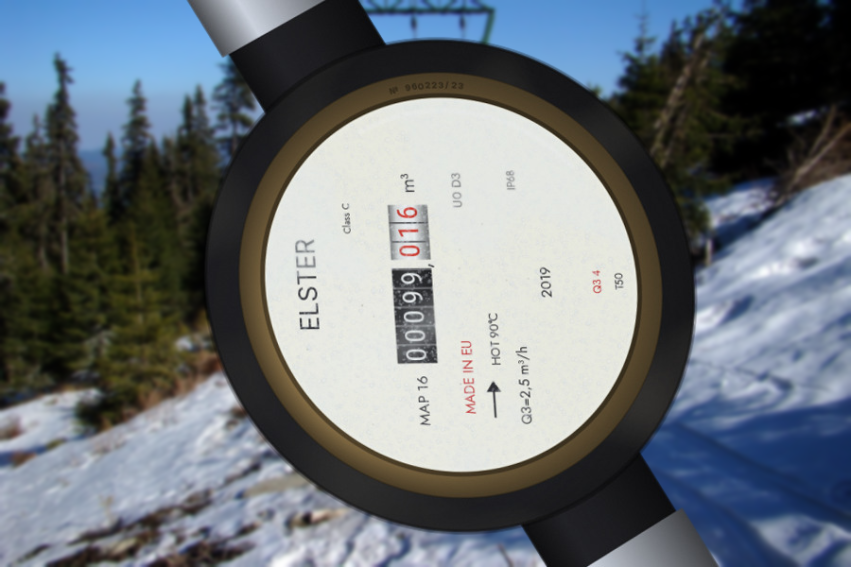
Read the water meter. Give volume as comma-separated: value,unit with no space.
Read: 99.016,m³
